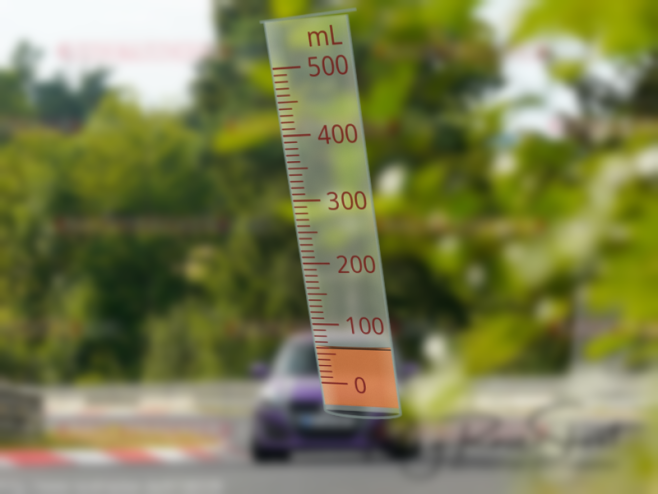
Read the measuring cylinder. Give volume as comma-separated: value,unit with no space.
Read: 60,mL
